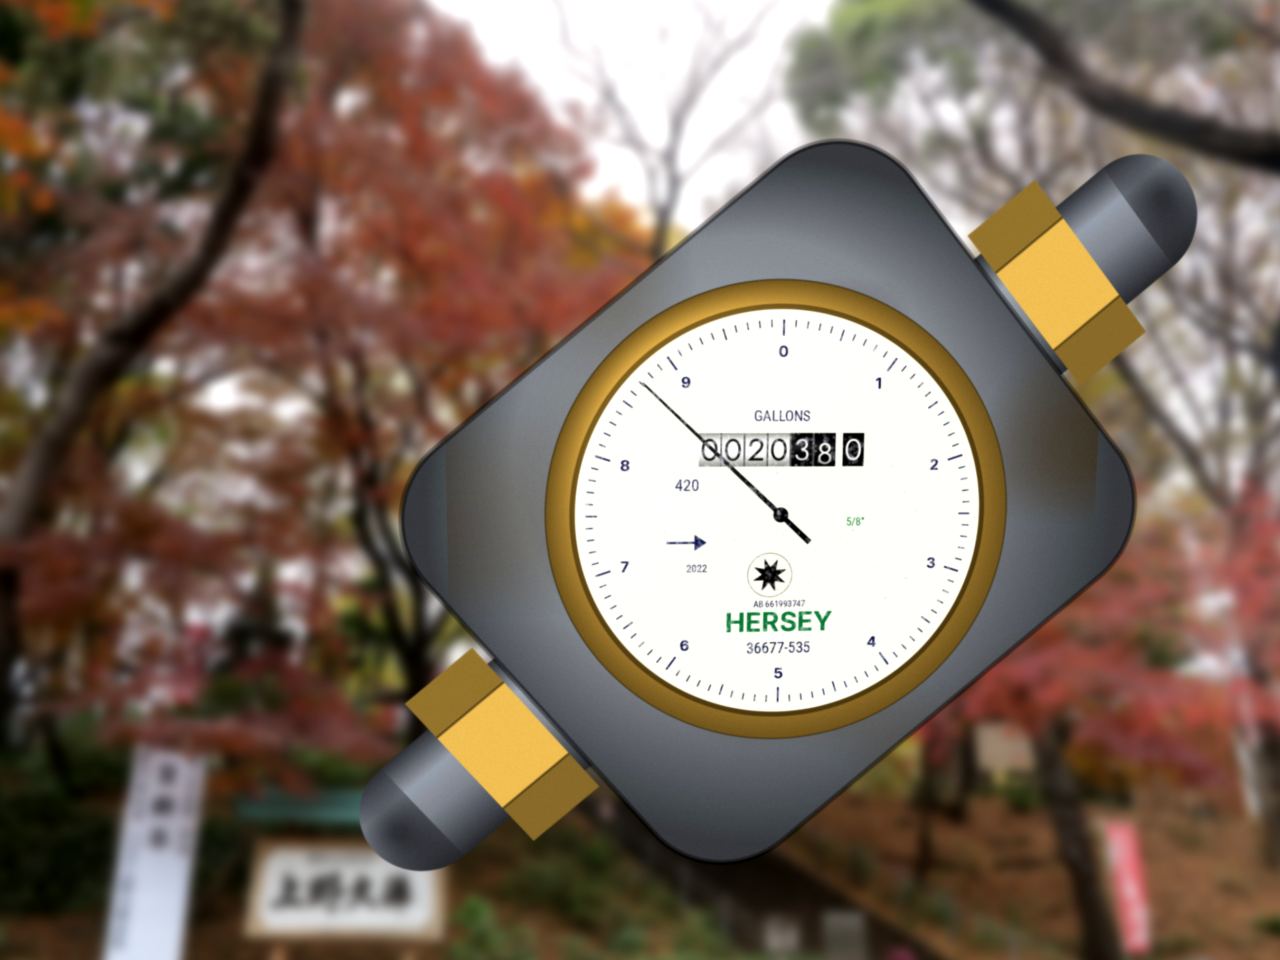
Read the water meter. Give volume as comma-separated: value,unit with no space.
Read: 20378.7,gal
